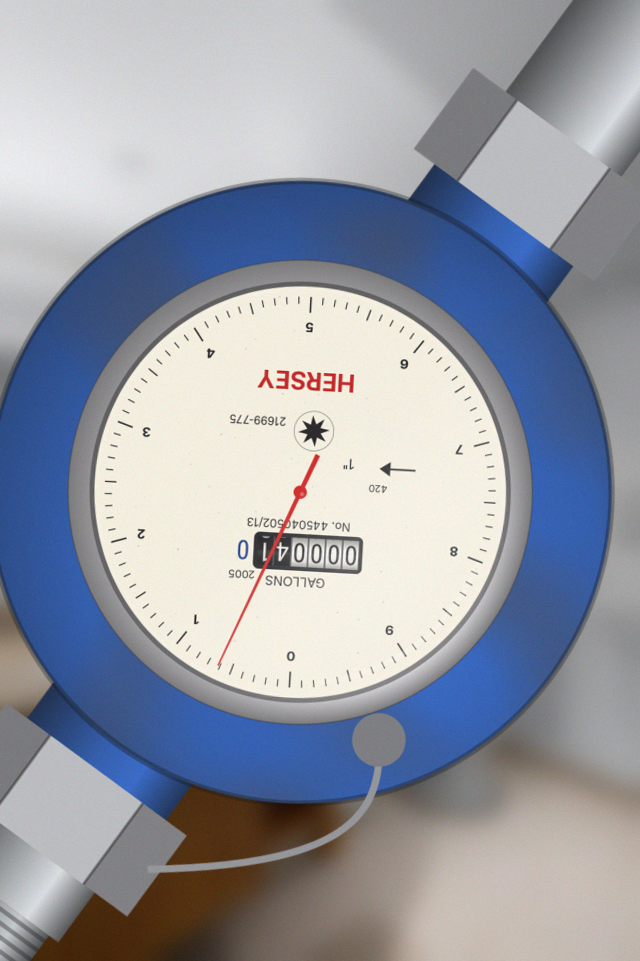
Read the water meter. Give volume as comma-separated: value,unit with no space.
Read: 410.6,gal
